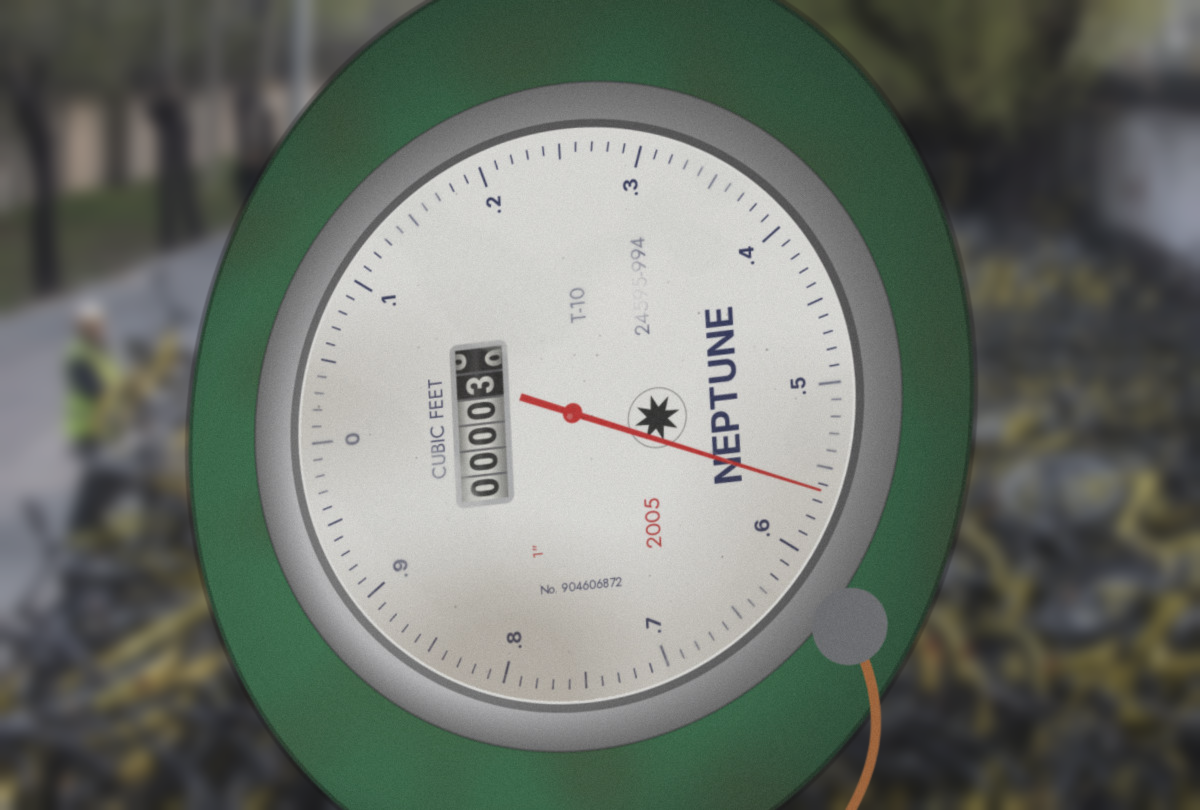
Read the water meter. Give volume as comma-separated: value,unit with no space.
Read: 38.56,ft³
